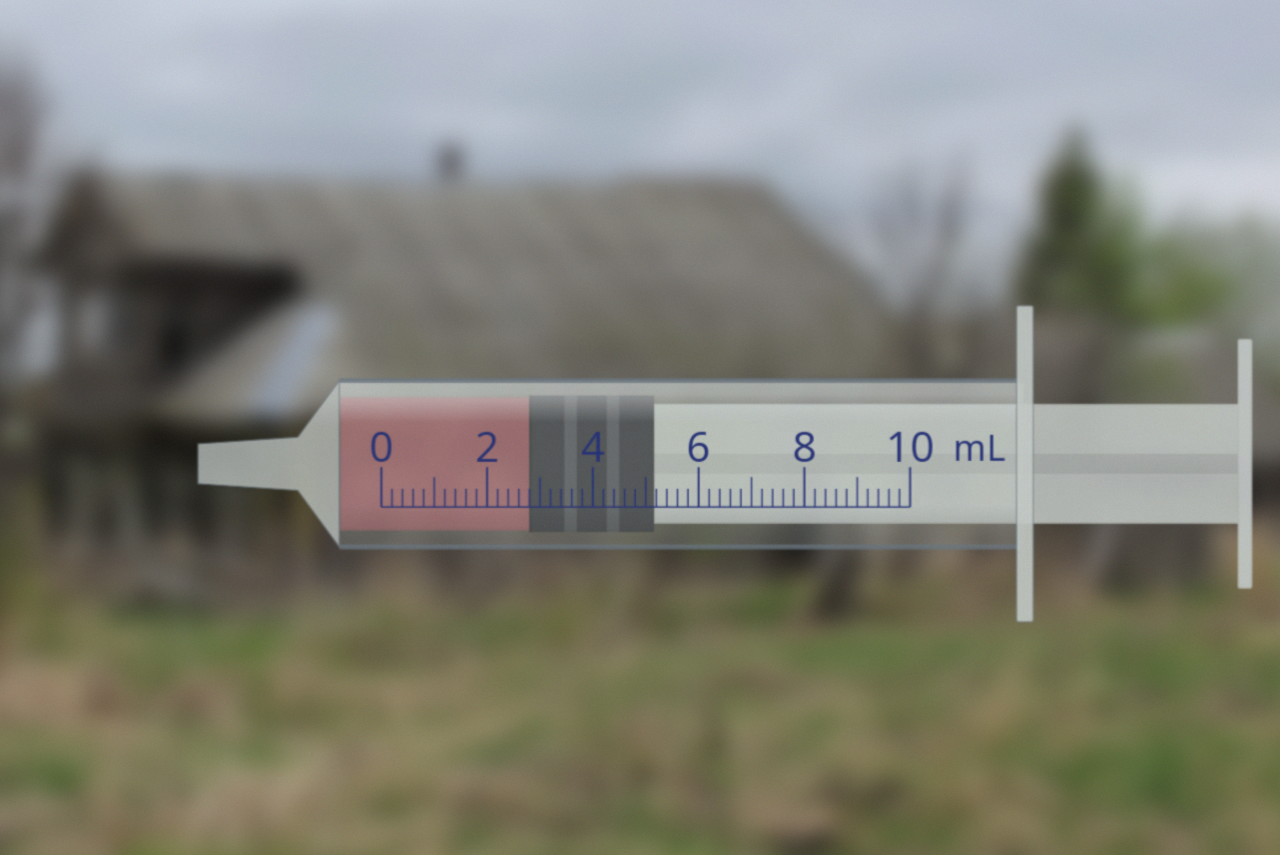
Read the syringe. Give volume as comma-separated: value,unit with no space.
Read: 2.8,mL
